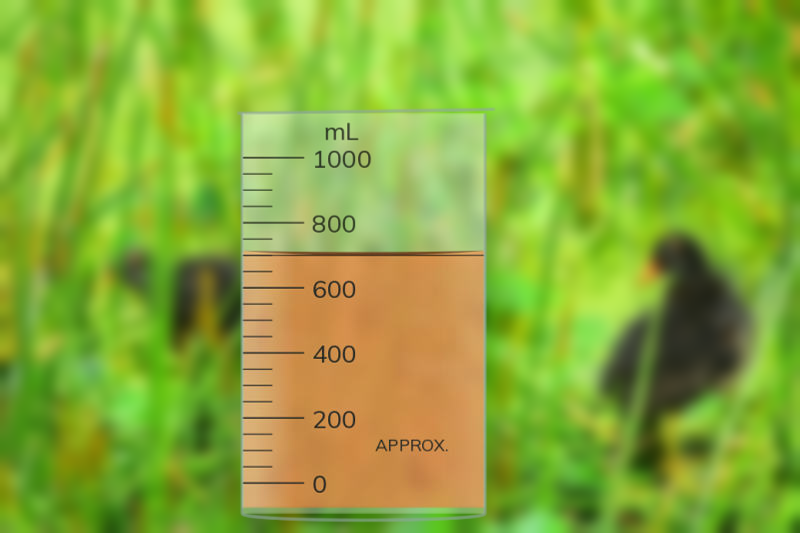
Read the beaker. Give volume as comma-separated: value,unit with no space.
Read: 700,mL
